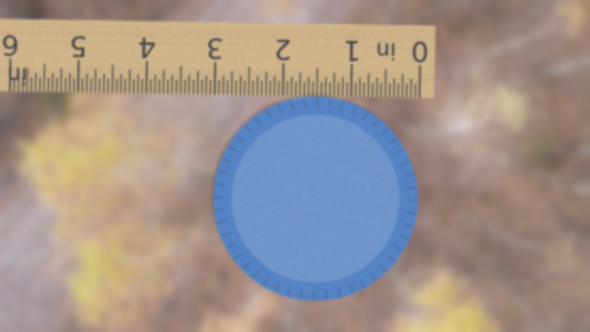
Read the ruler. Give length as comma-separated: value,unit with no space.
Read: 3,in
